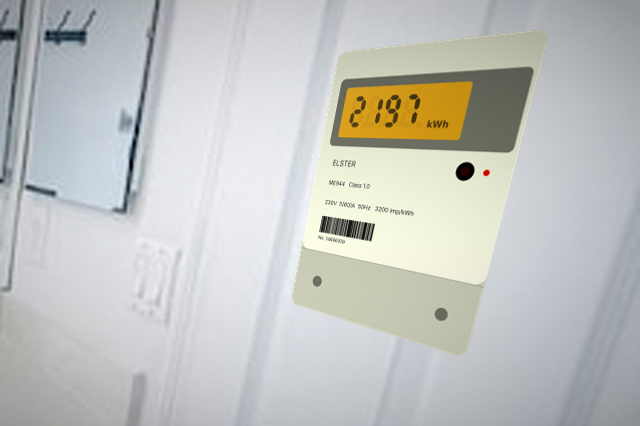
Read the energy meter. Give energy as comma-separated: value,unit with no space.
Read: 2197,kWh
